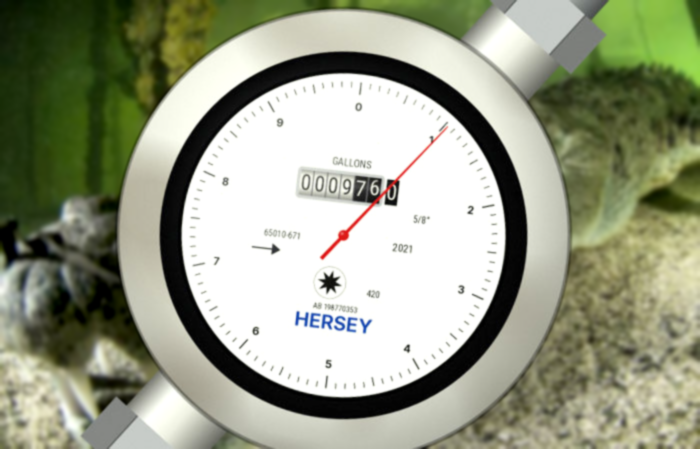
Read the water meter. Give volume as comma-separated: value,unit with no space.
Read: 9761.0,gal
